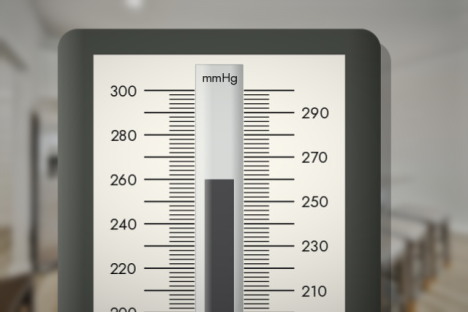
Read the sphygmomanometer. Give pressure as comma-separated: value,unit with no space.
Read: 260,mmHg
